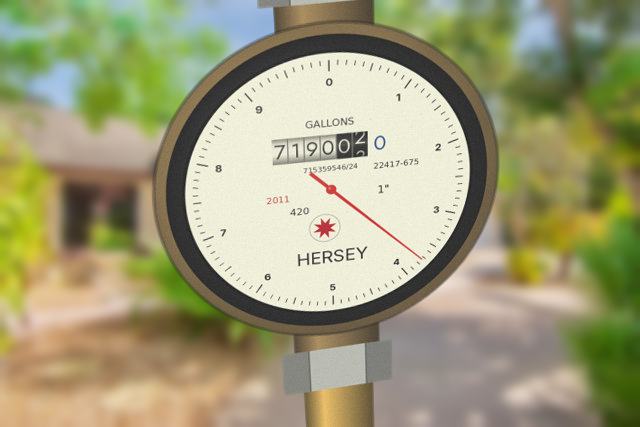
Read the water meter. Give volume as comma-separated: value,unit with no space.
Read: 7190023.7,gal
